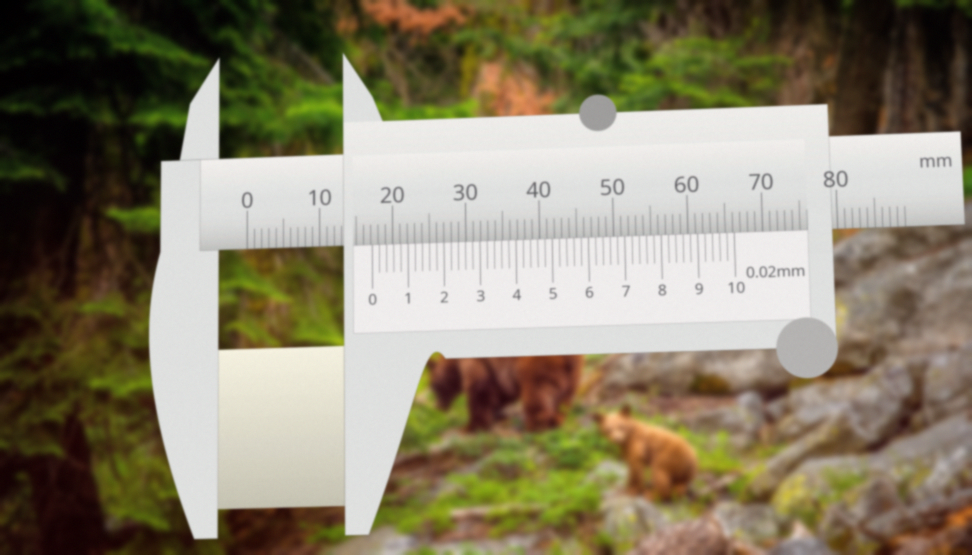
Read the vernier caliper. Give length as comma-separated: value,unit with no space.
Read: 17.2,mm
